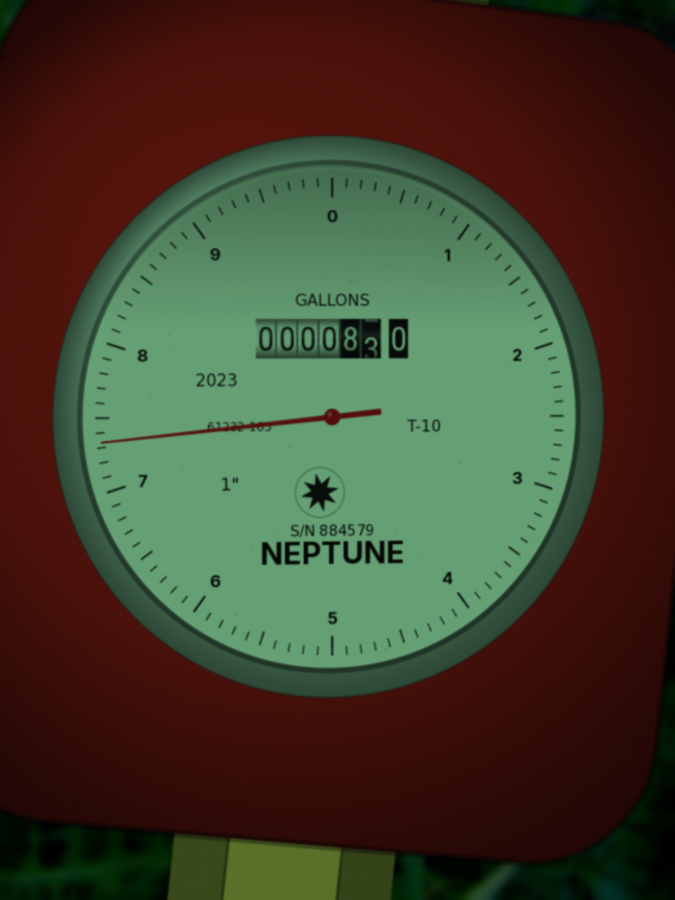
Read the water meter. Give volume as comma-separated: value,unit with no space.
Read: 827.3,gal
